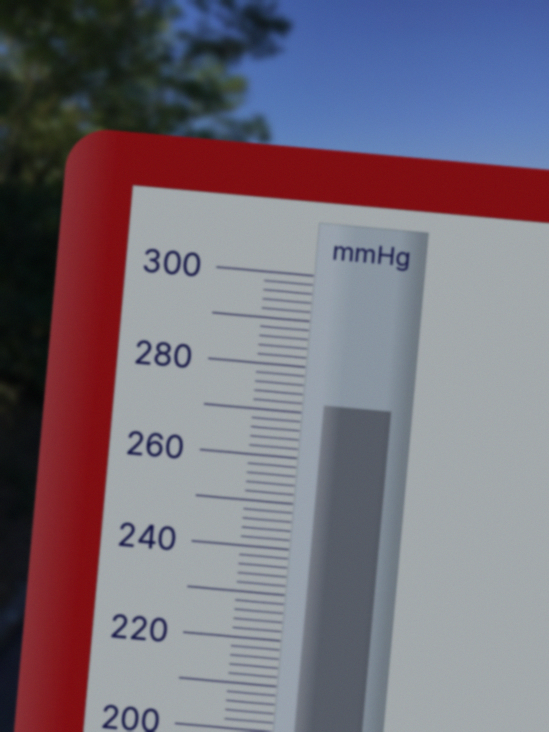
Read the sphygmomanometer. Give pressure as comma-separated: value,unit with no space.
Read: 272,mmHg
